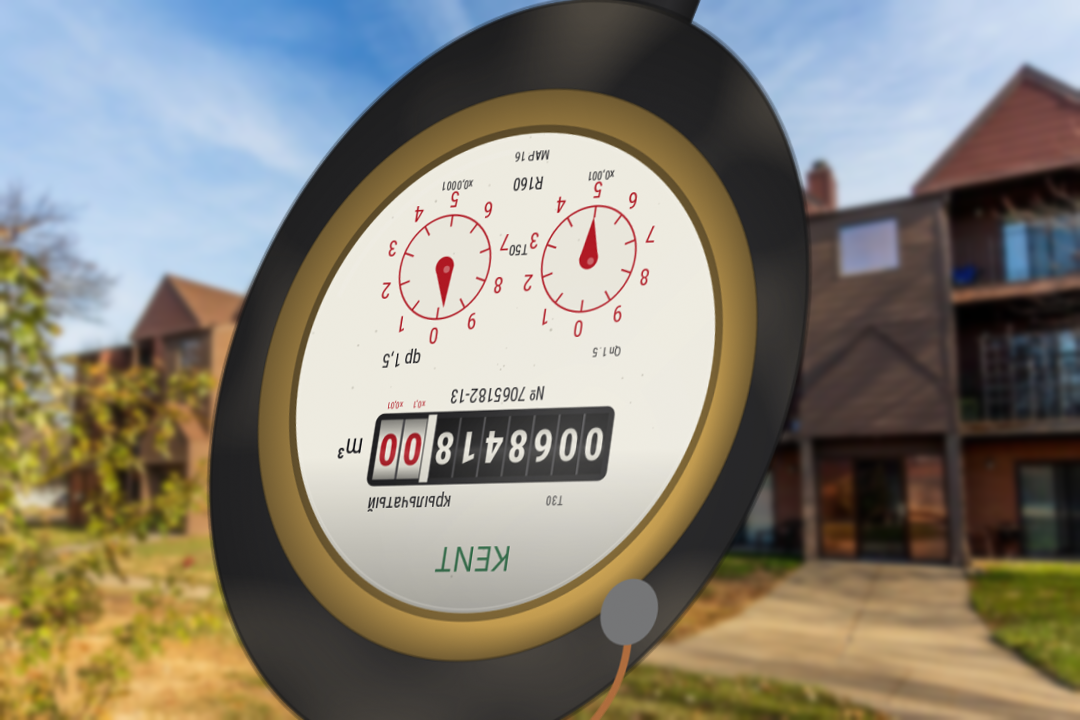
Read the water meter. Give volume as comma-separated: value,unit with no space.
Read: 68418.0049,m³
